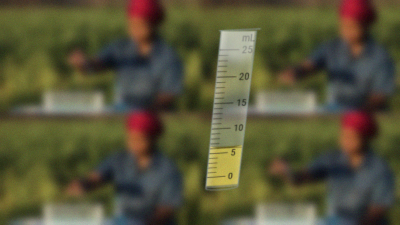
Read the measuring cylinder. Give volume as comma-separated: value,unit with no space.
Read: 6,mL
